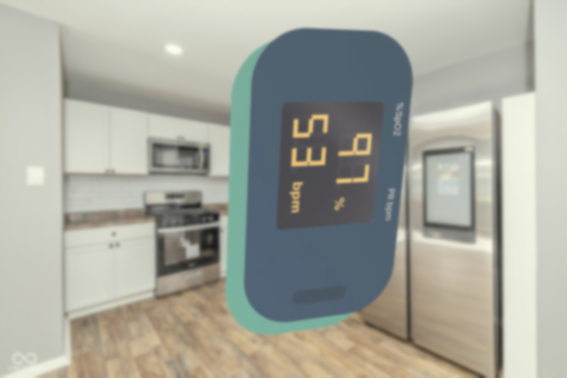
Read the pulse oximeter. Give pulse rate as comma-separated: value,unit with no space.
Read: 53,bpm
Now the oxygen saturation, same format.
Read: 97,%
